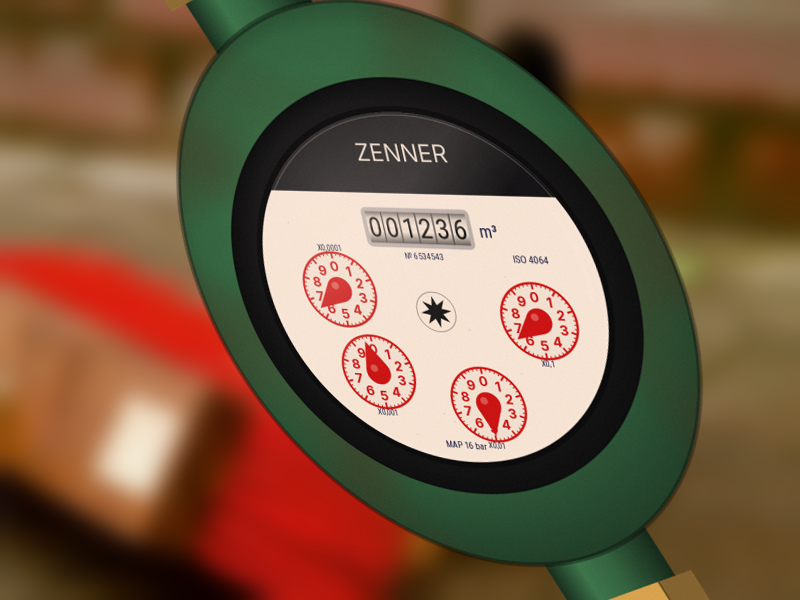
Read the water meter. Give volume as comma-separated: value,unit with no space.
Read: 1236.6496,m³
